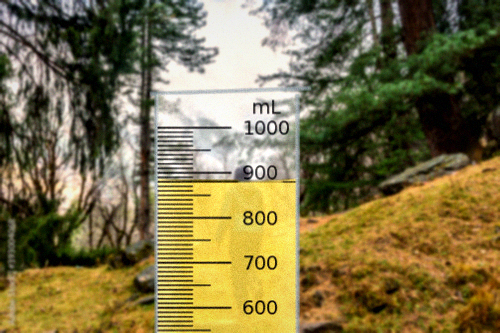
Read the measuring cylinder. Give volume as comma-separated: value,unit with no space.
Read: 880,mL
